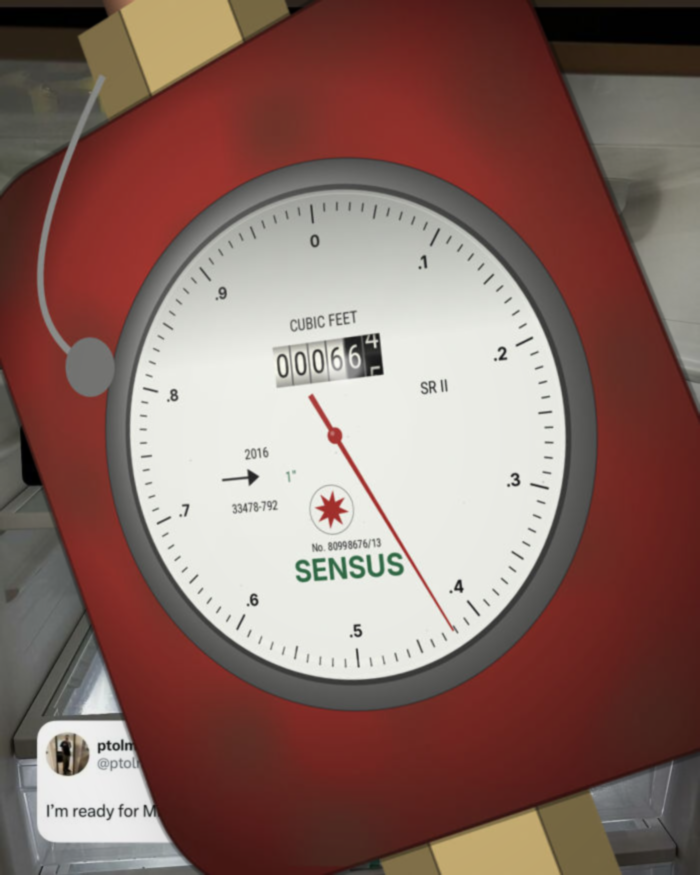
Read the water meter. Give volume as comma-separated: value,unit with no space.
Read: 664.42,ft³
